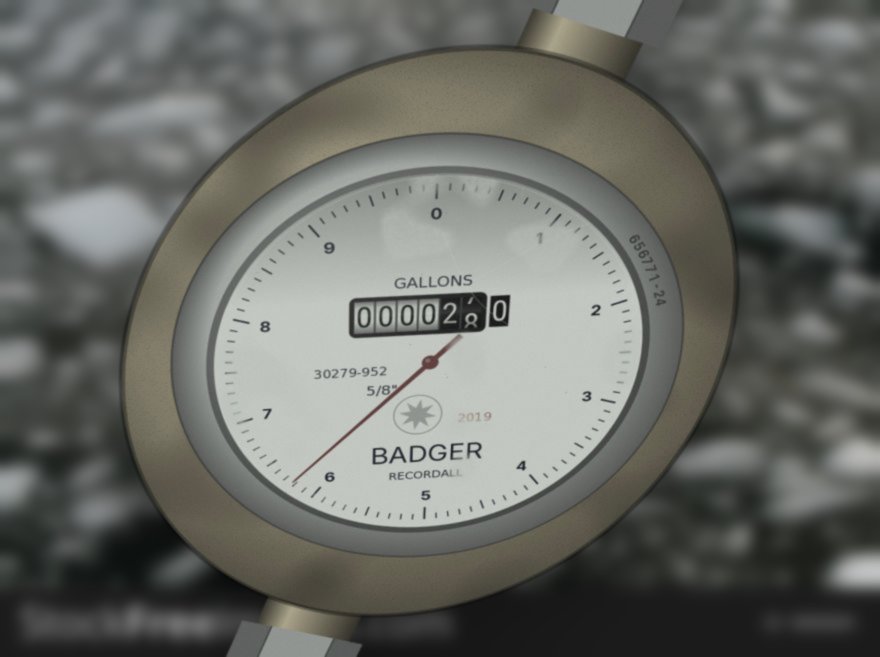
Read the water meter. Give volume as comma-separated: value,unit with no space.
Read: 276.2,gal
